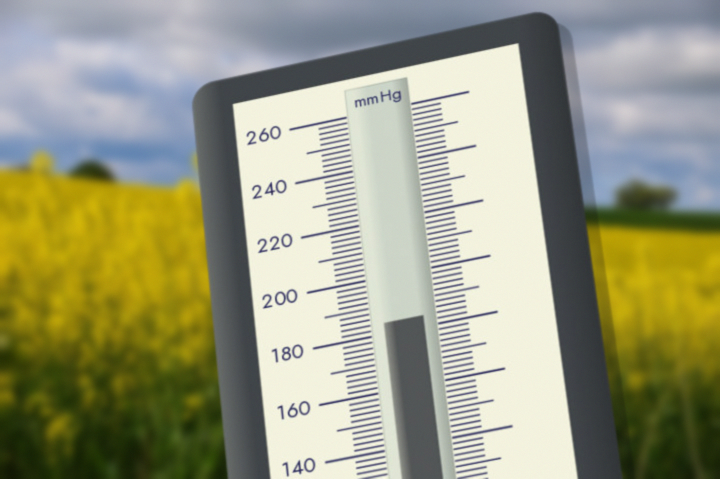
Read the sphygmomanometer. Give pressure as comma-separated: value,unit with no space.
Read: 184,mmHg
